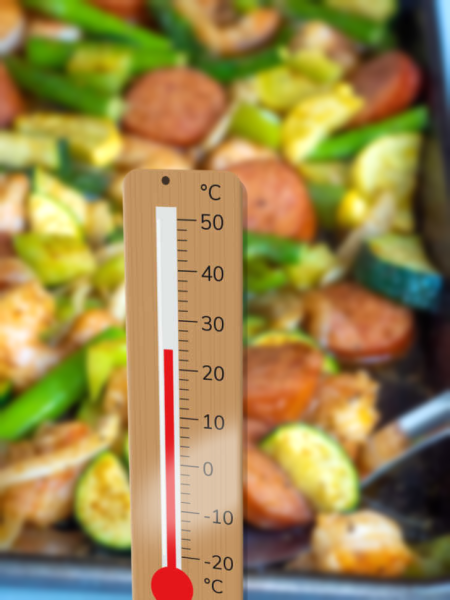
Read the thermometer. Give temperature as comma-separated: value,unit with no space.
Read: 24,°C
